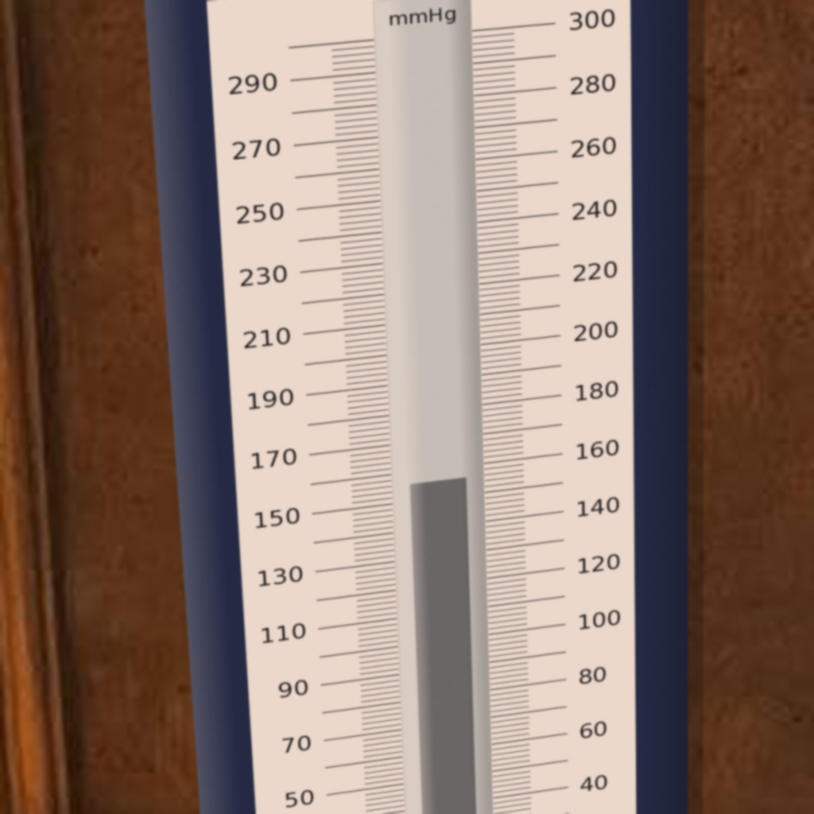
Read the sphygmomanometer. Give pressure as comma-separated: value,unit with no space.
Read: 156,mmHg
